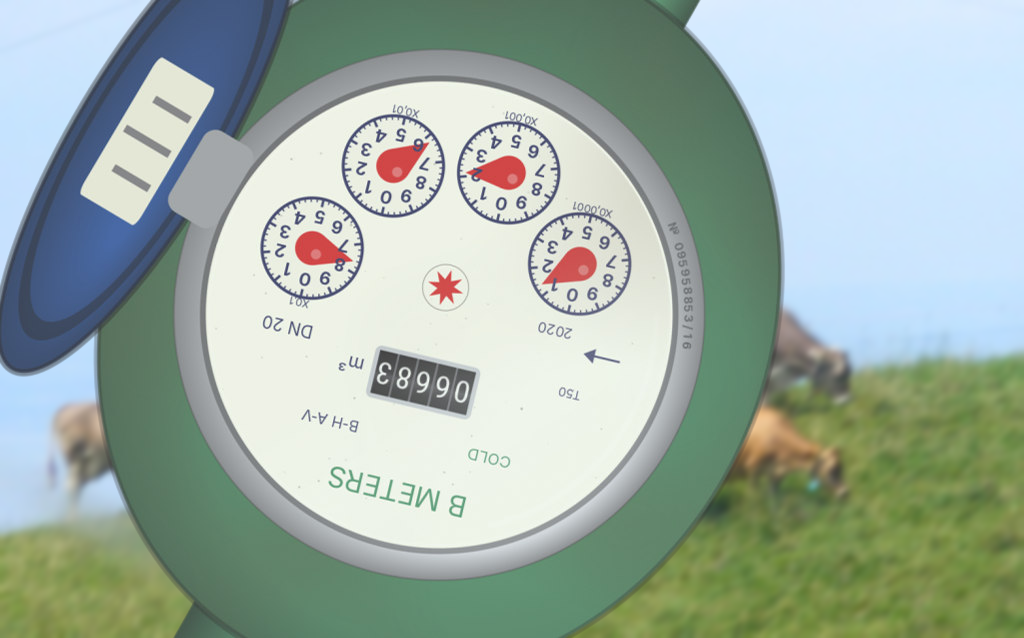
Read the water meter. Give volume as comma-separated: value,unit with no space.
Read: 6683.7621,m³
